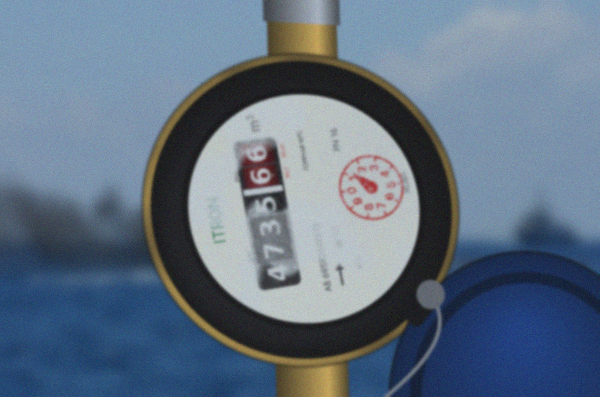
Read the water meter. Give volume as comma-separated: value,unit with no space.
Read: 4735.661,m³
